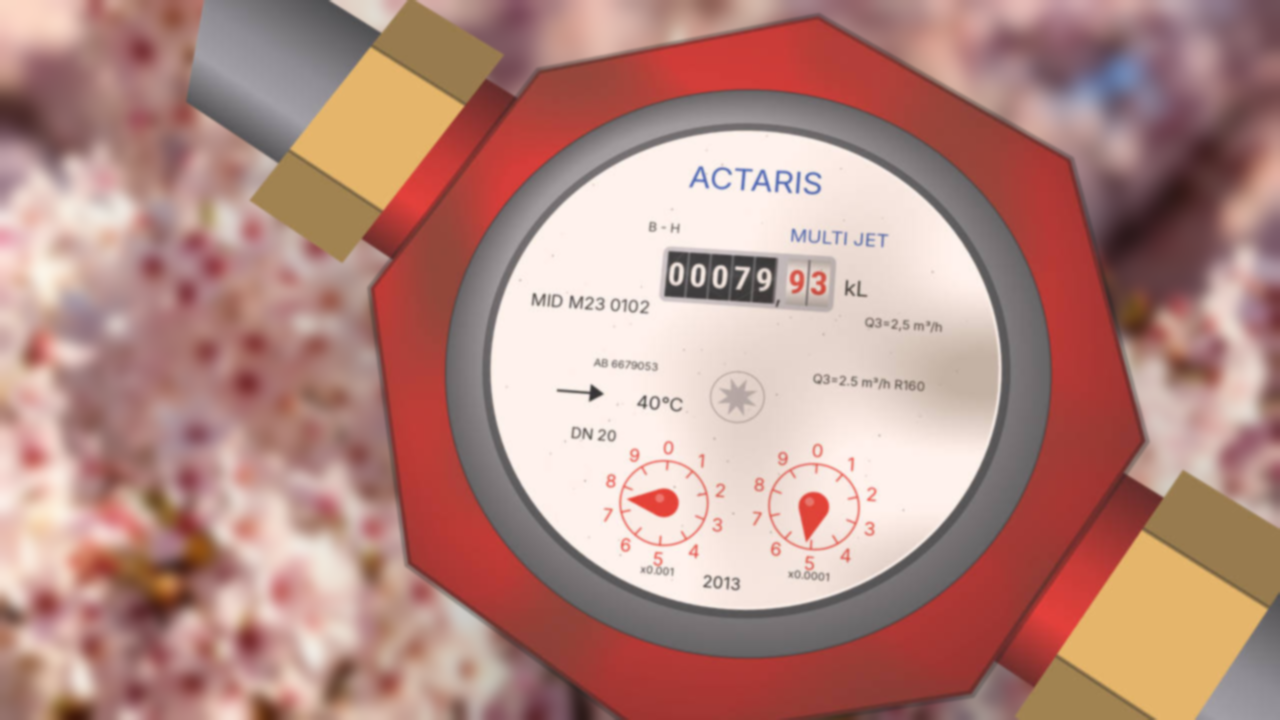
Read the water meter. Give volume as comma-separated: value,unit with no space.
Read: 79.9375,kL
